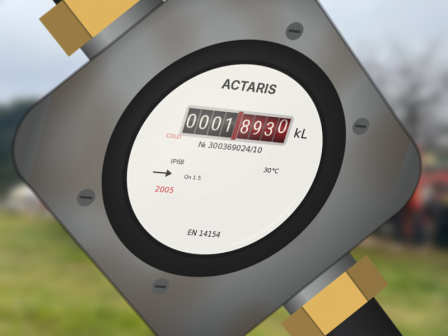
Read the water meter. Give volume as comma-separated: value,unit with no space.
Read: 1.8930,kL
